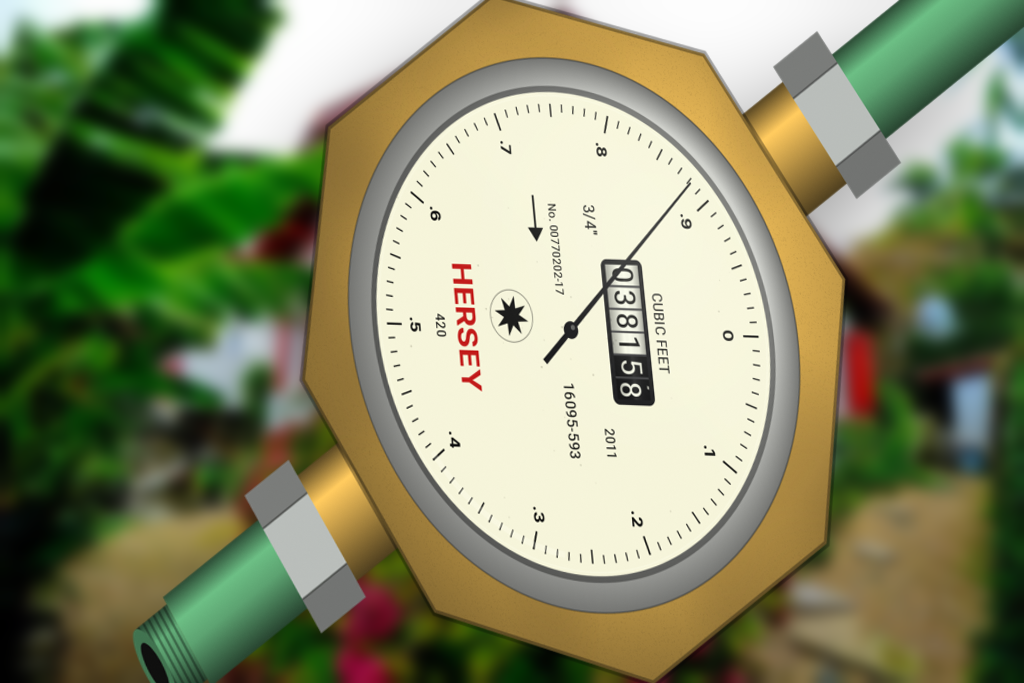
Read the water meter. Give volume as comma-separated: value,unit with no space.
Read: 38157.88,ft³
